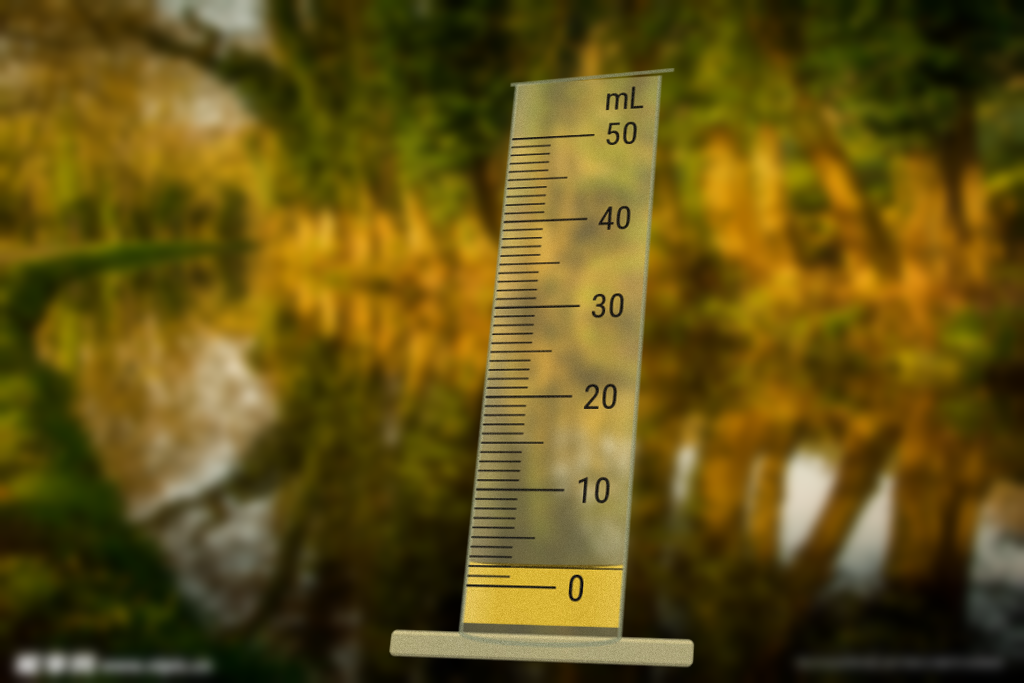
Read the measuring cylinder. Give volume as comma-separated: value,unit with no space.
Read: 2,mL
